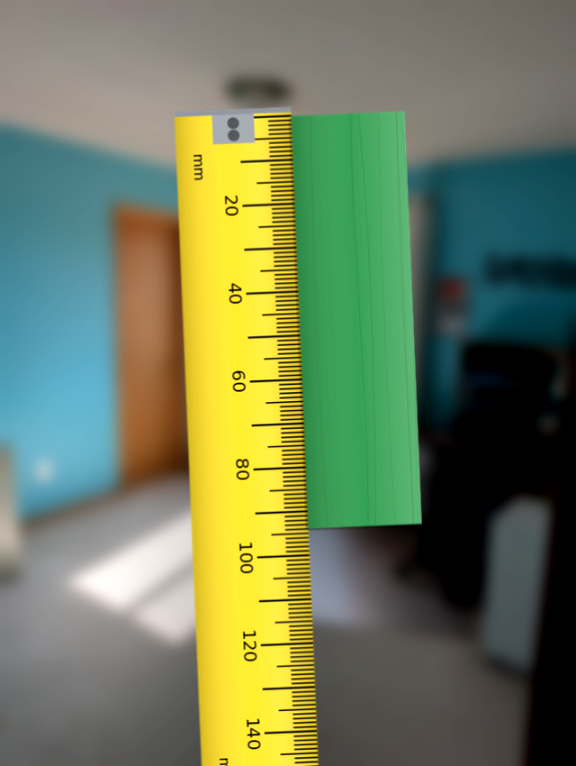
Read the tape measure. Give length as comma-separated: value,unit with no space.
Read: 94,mm
